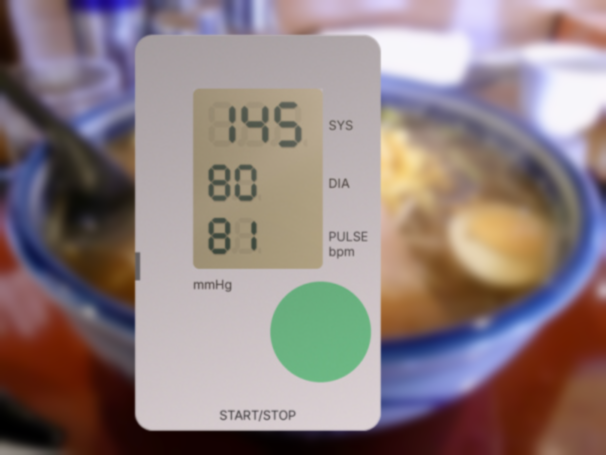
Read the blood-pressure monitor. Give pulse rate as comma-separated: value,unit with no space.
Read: 81,bpm
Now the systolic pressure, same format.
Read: 145,mmHg
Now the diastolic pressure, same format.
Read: 80,mmHg
